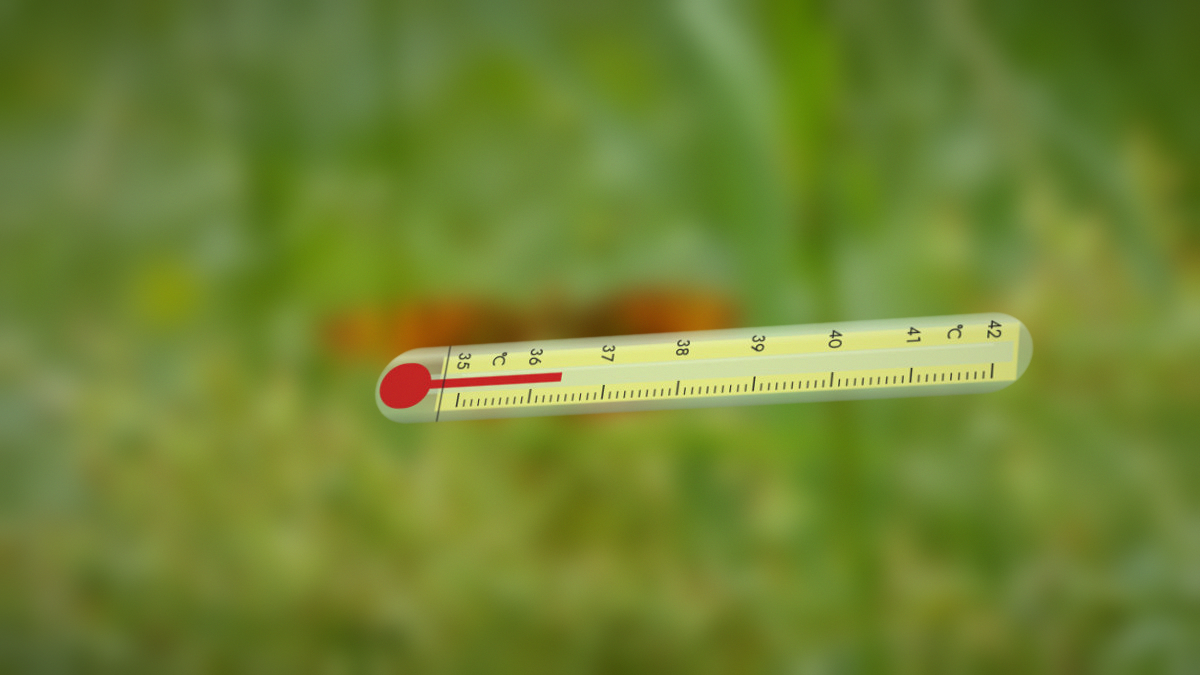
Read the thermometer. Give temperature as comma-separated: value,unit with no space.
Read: 36.4,°C
